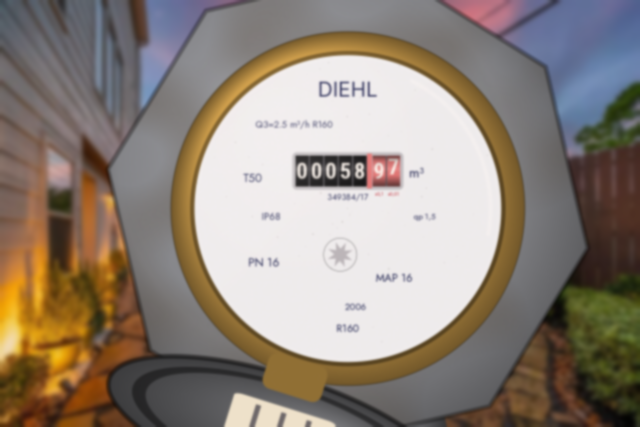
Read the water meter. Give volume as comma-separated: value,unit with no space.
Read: 58.97,m³
